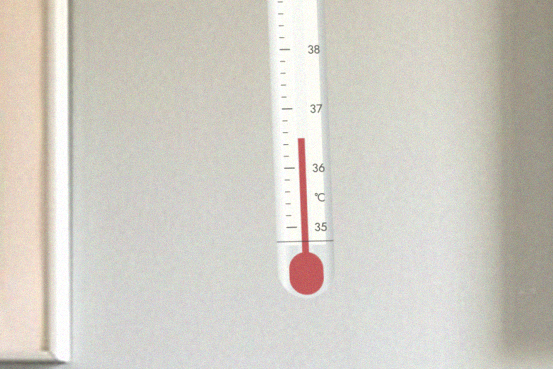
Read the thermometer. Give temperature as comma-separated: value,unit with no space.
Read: 36.5,°C
